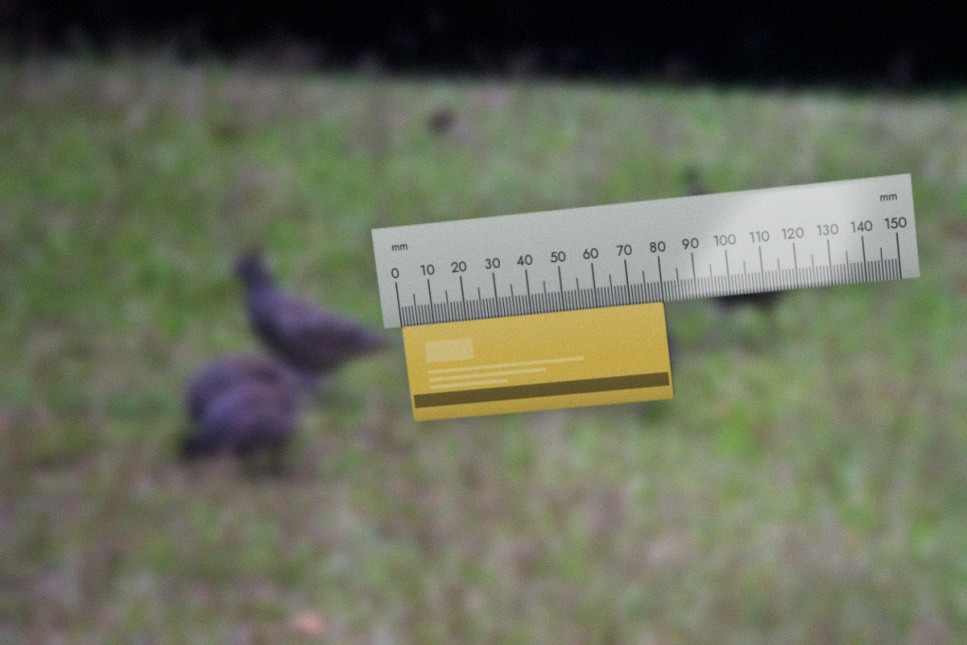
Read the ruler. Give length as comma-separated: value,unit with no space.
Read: 80,mm
